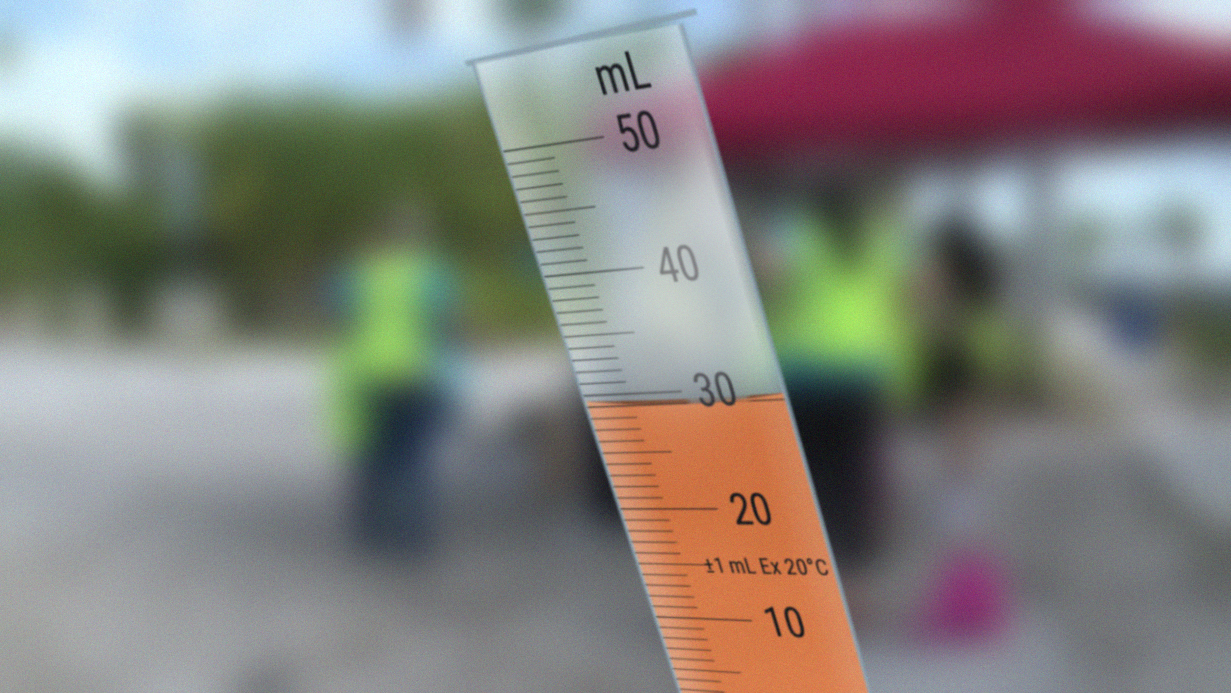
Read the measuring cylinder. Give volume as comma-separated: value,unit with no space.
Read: 29,mL
